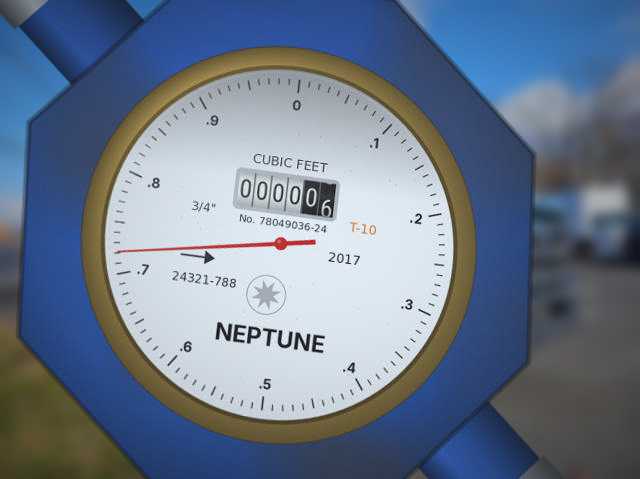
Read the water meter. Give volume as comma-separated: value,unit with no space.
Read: 5.72,ft³
